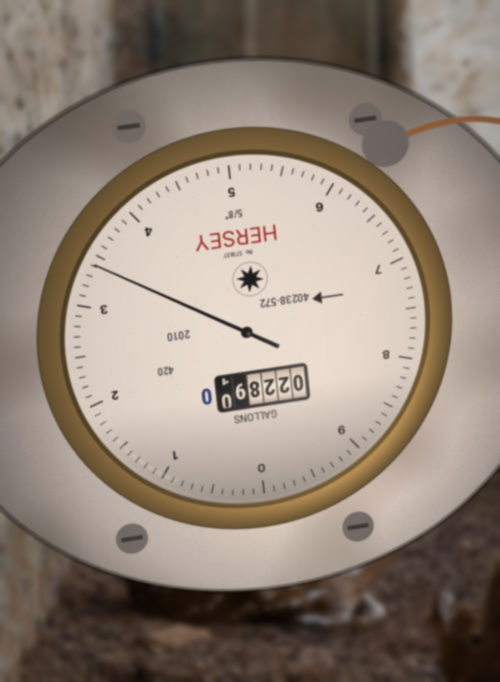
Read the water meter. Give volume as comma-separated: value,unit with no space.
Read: 228903.4,gal
